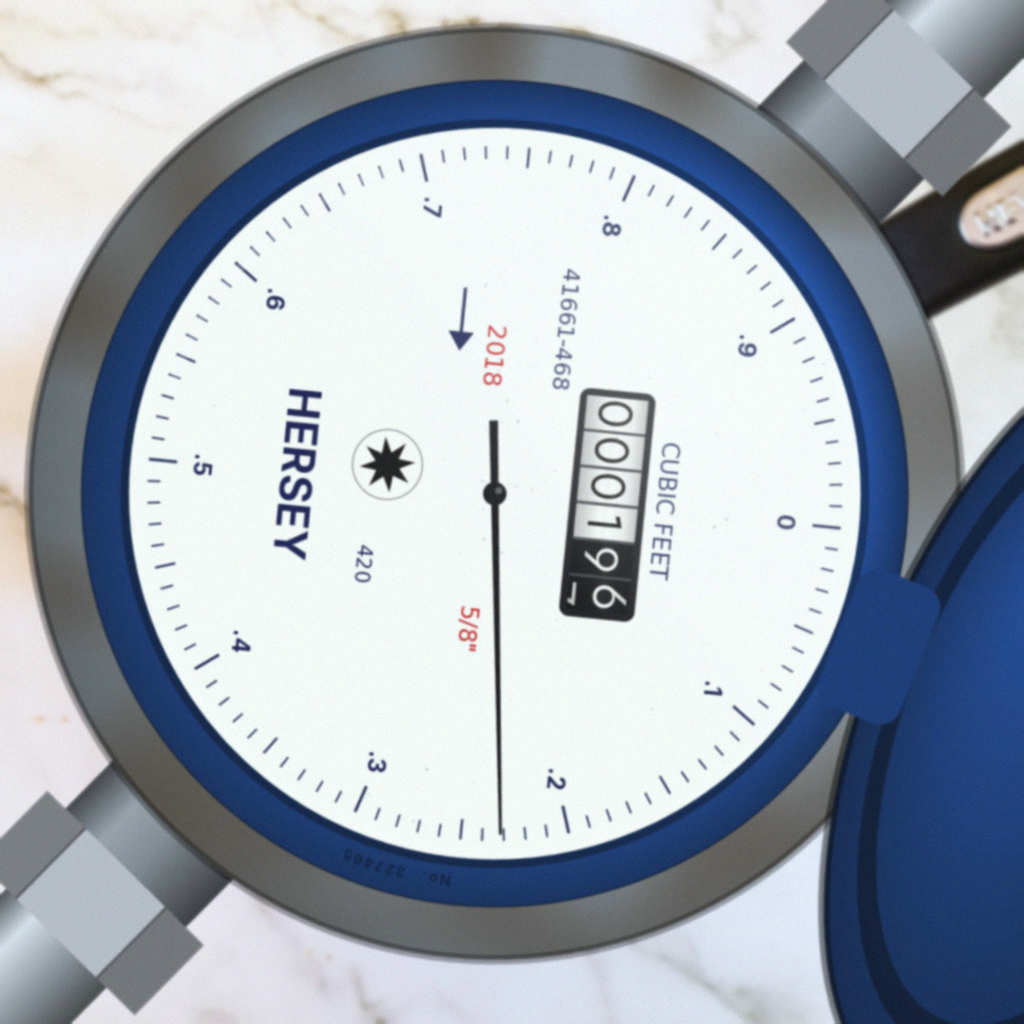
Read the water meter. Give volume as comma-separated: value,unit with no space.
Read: 196.23,ft³
